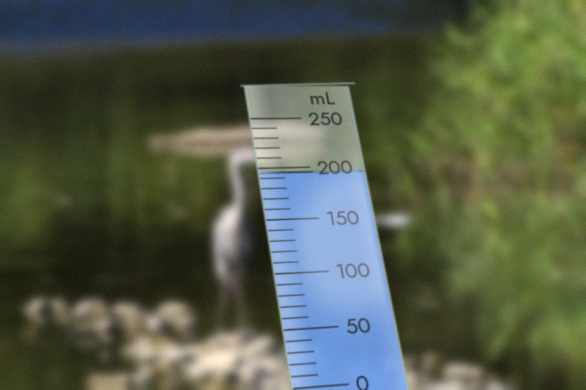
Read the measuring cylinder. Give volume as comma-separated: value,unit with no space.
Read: 195,mL
